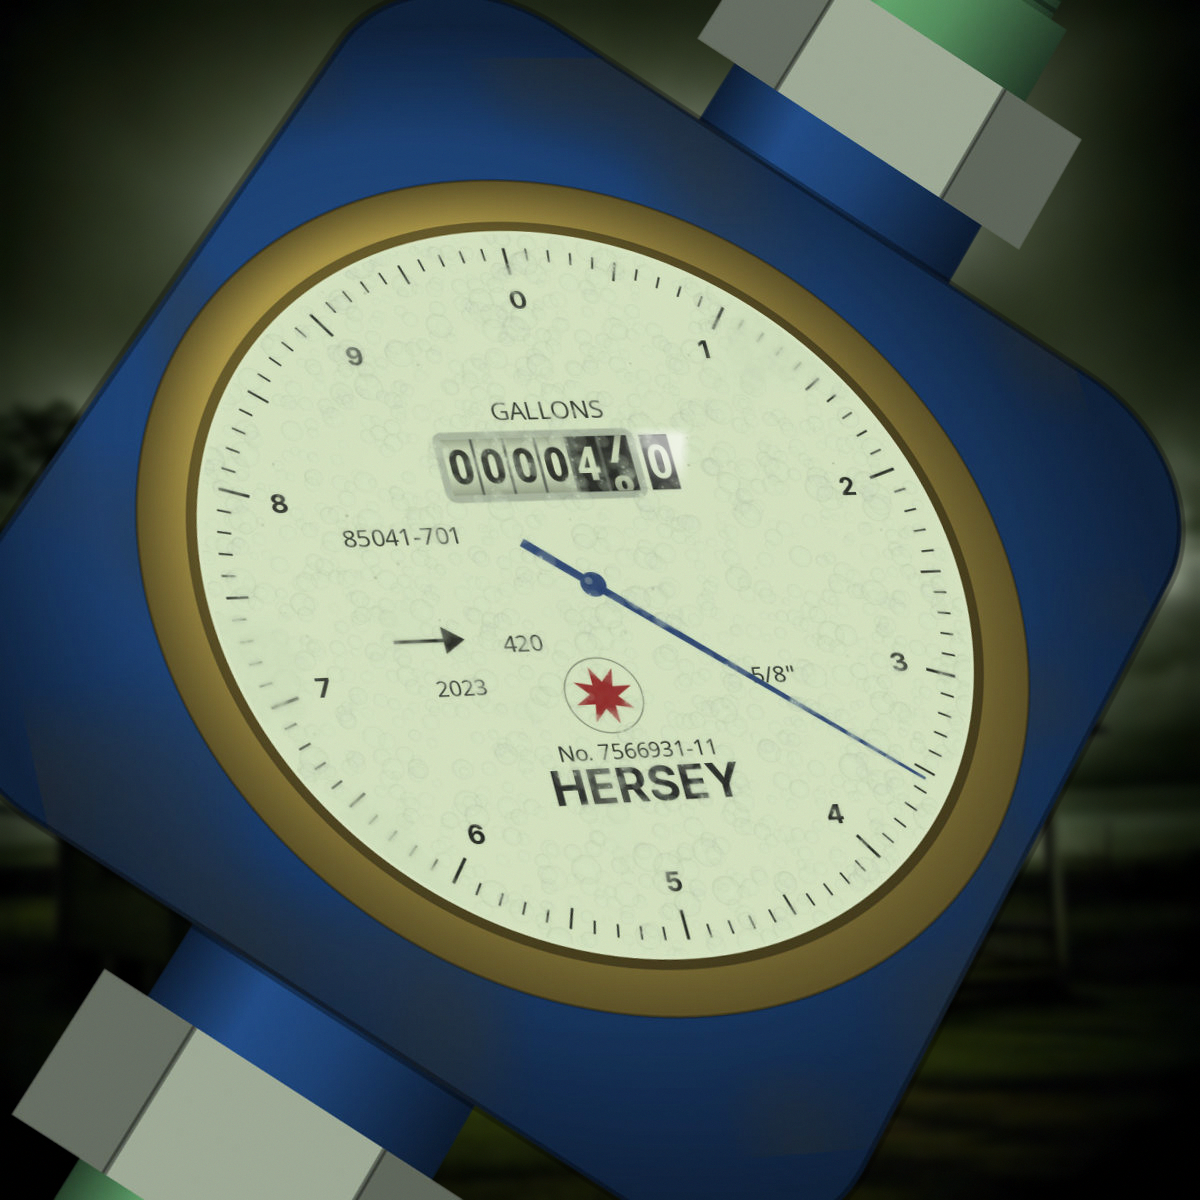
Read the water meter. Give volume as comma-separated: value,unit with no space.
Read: 473.5,gal
